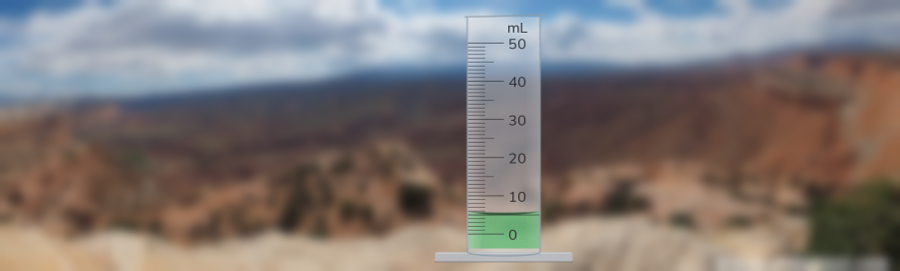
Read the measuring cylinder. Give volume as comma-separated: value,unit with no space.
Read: 5,mL
